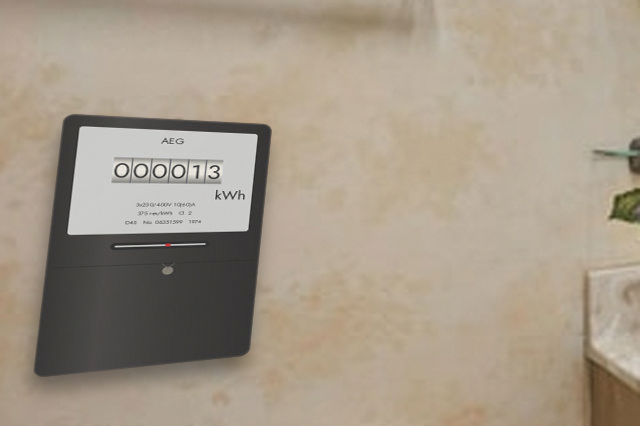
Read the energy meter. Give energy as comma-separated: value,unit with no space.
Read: 13,kWh
